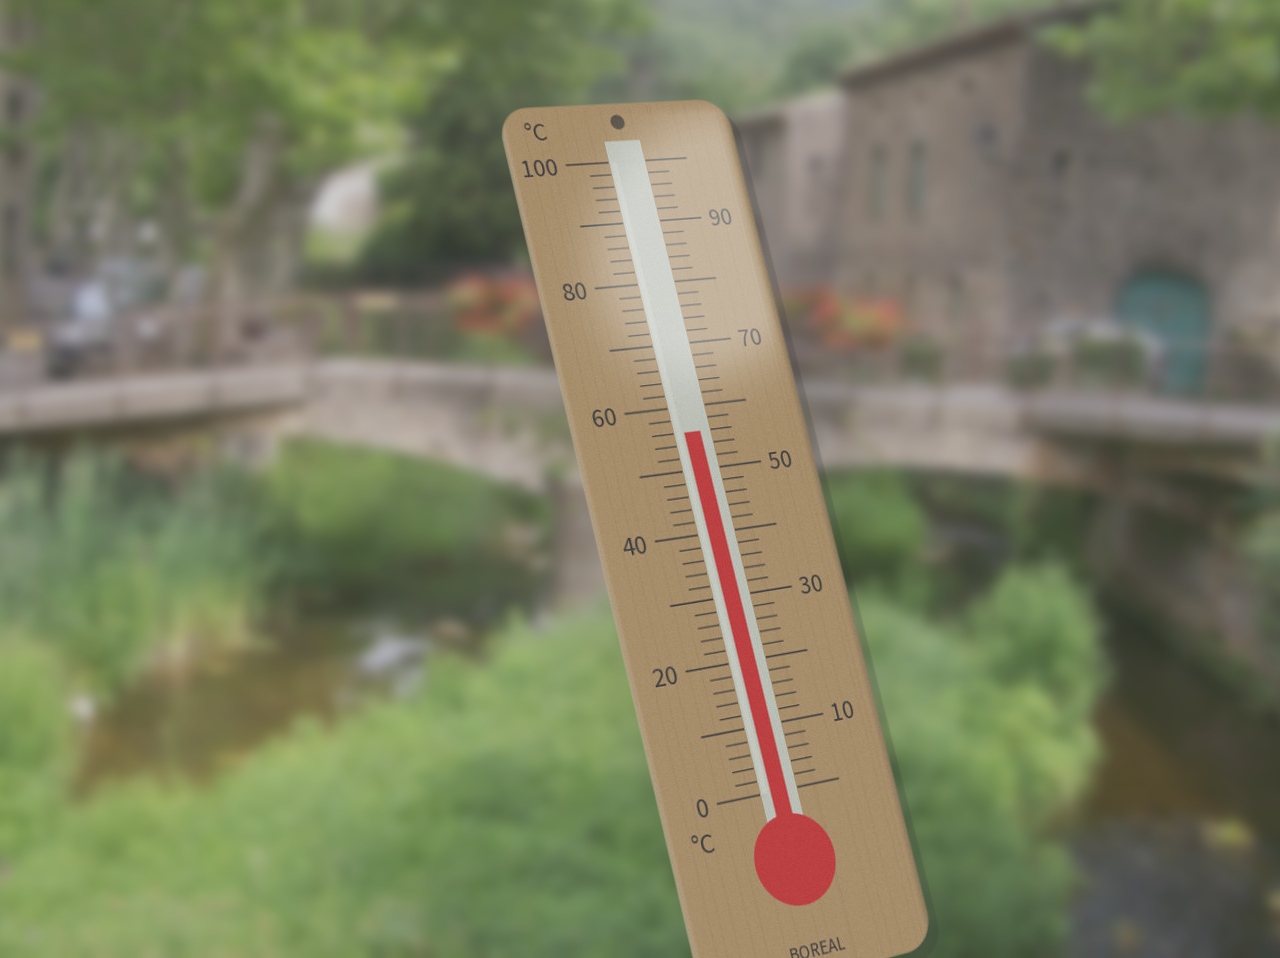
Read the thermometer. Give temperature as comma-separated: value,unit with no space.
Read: 56,°C
